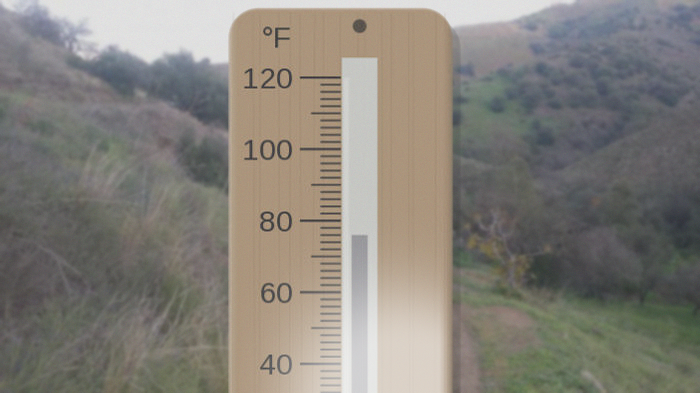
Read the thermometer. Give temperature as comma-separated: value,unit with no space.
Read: 76,°F
